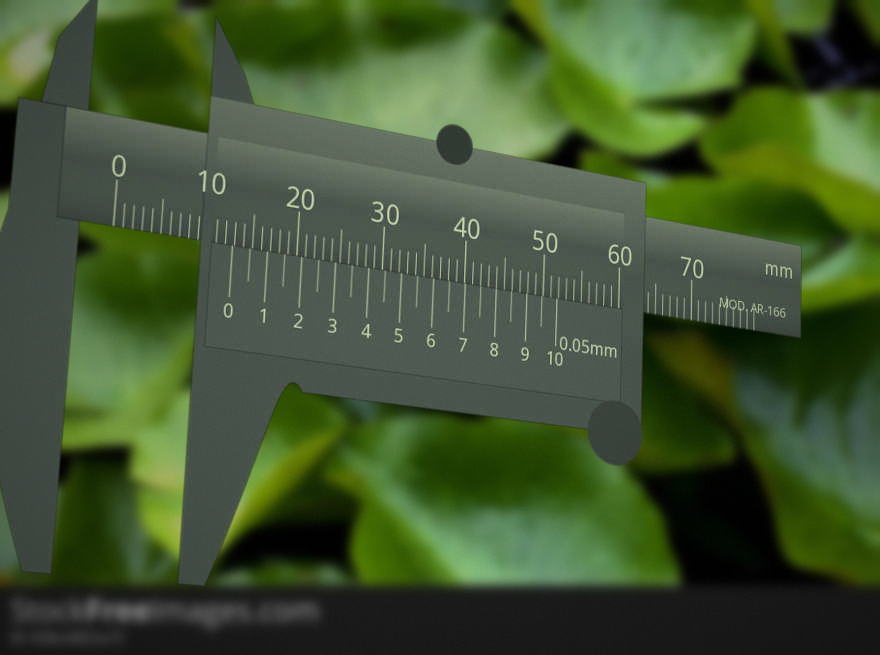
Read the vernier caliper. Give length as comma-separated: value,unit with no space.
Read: 12.8,mm
